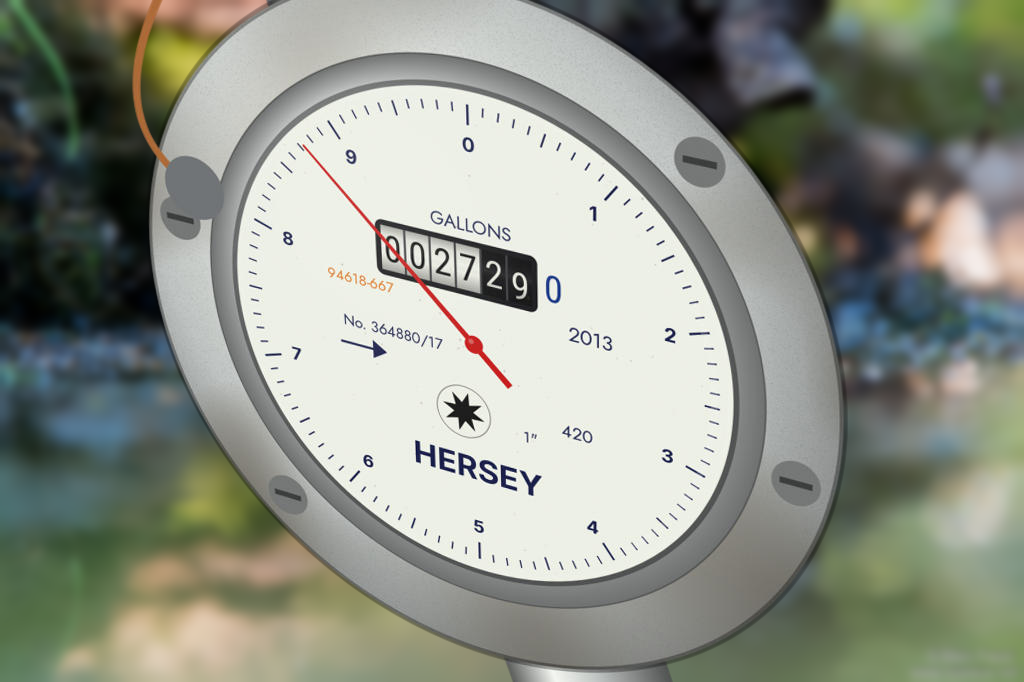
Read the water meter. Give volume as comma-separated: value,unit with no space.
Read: 27288.7,gal
